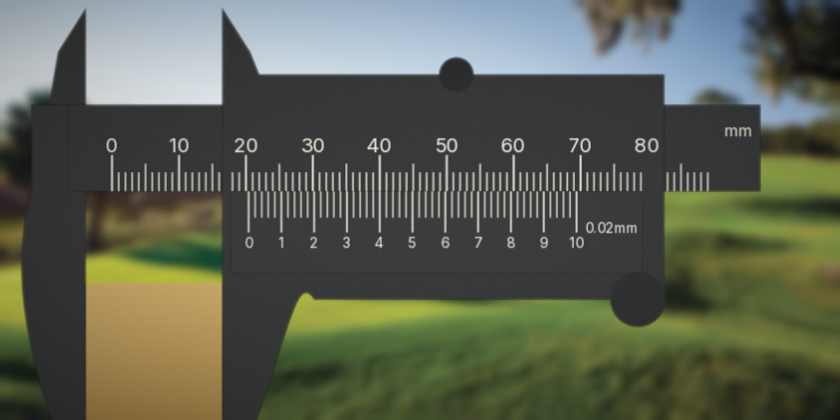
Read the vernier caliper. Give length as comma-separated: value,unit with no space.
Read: 20.4,mm
